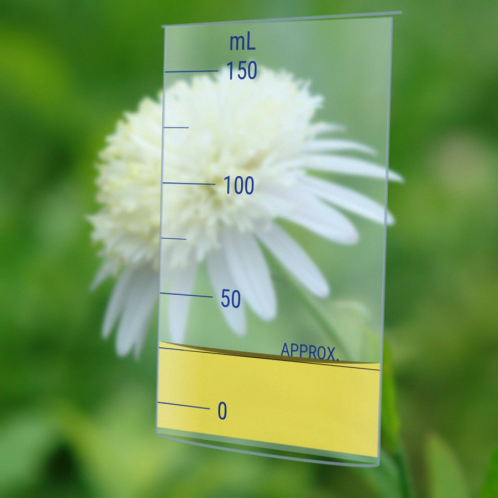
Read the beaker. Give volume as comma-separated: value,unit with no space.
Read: 25,mL
